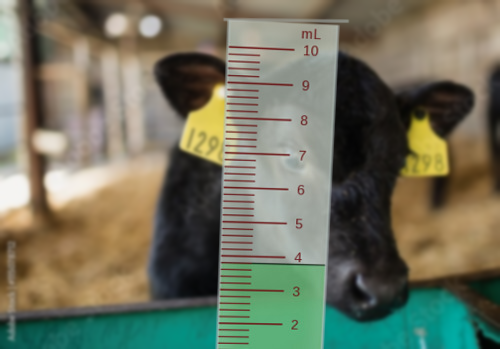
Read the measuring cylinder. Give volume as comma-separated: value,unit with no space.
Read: 3.8,mL
